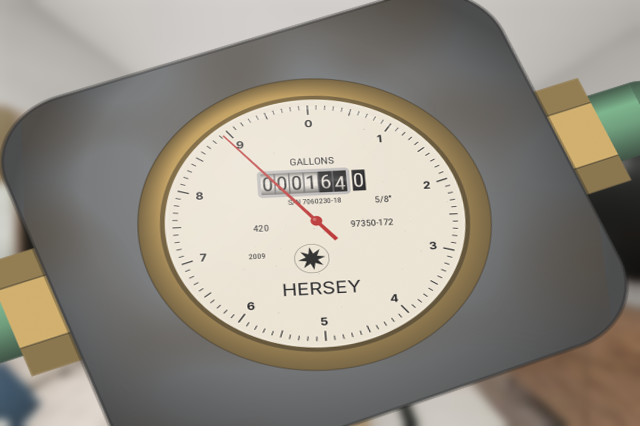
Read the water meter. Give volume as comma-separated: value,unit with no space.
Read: 1638.9,gal
